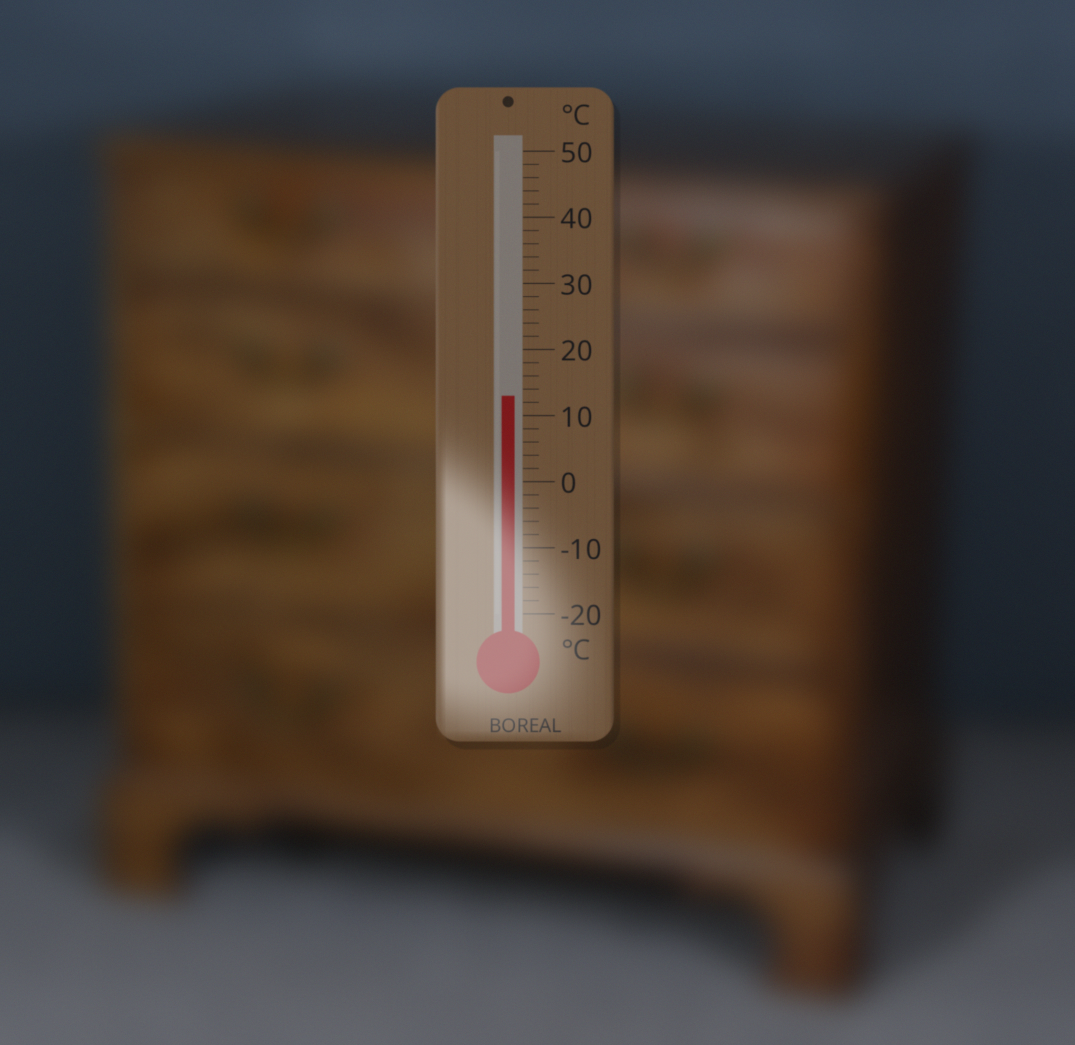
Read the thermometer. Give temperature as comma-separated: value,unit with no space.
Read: 13,°C
